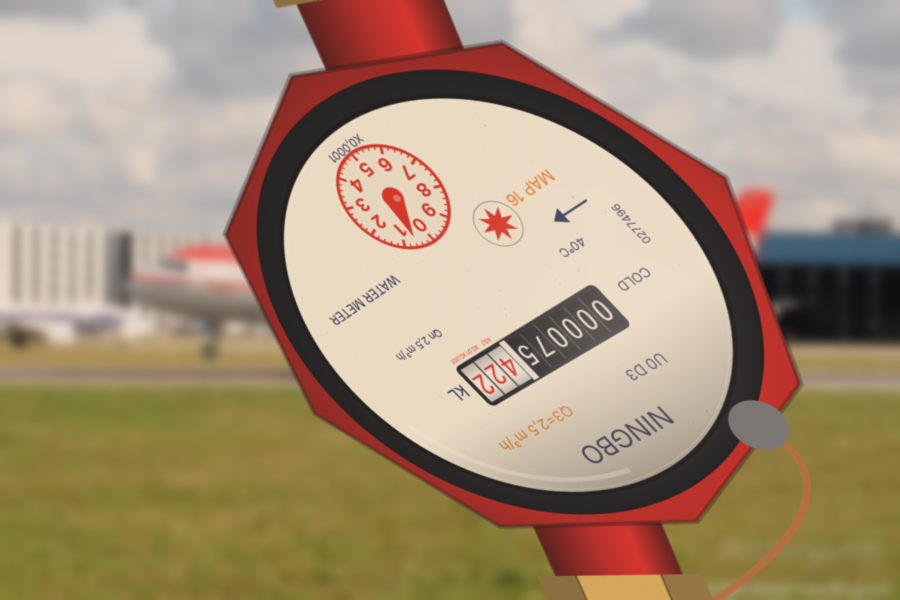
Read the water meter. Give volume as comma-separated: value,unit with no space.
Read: 75.4220,kL
